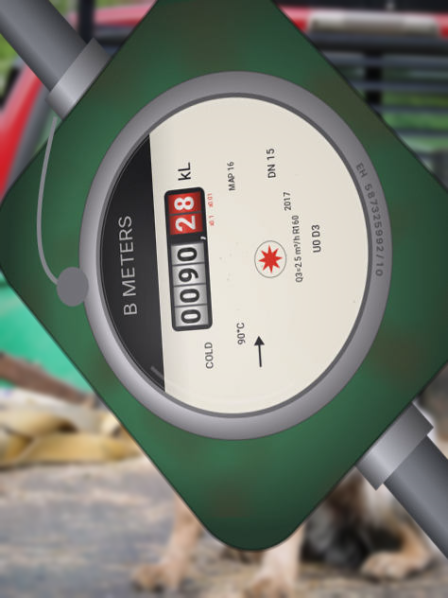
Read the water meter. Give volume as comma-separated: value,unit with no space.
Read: 90.28,kL
